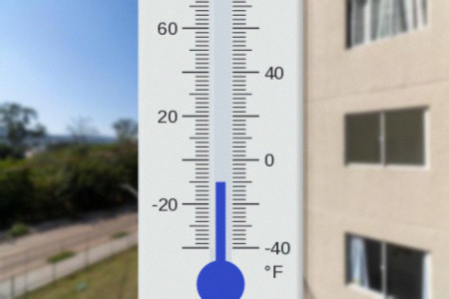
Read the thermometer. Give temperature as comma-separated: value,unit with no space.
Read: -10,°F
